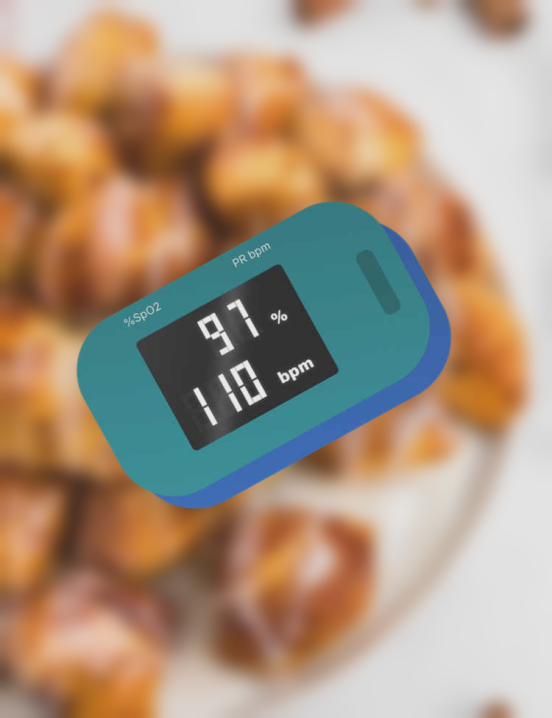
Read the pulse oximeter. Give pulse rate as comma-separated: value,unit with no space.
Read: 110,bpm
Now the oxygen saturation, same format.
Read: 97,%
